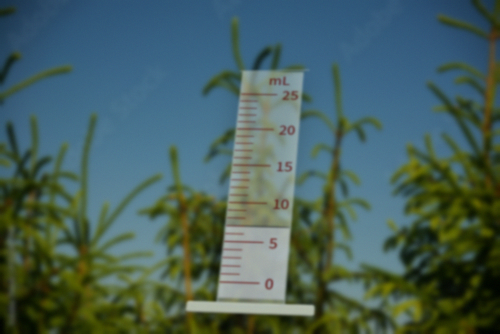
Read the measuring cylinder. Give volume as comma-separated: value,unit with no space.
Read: 7,mL
